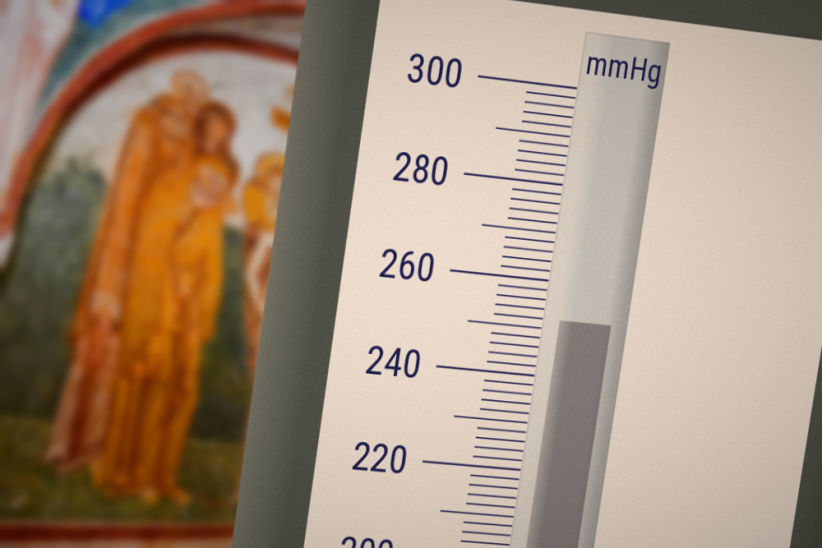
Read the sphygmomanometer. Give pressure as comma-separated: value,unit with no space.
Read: 252,mmHg
